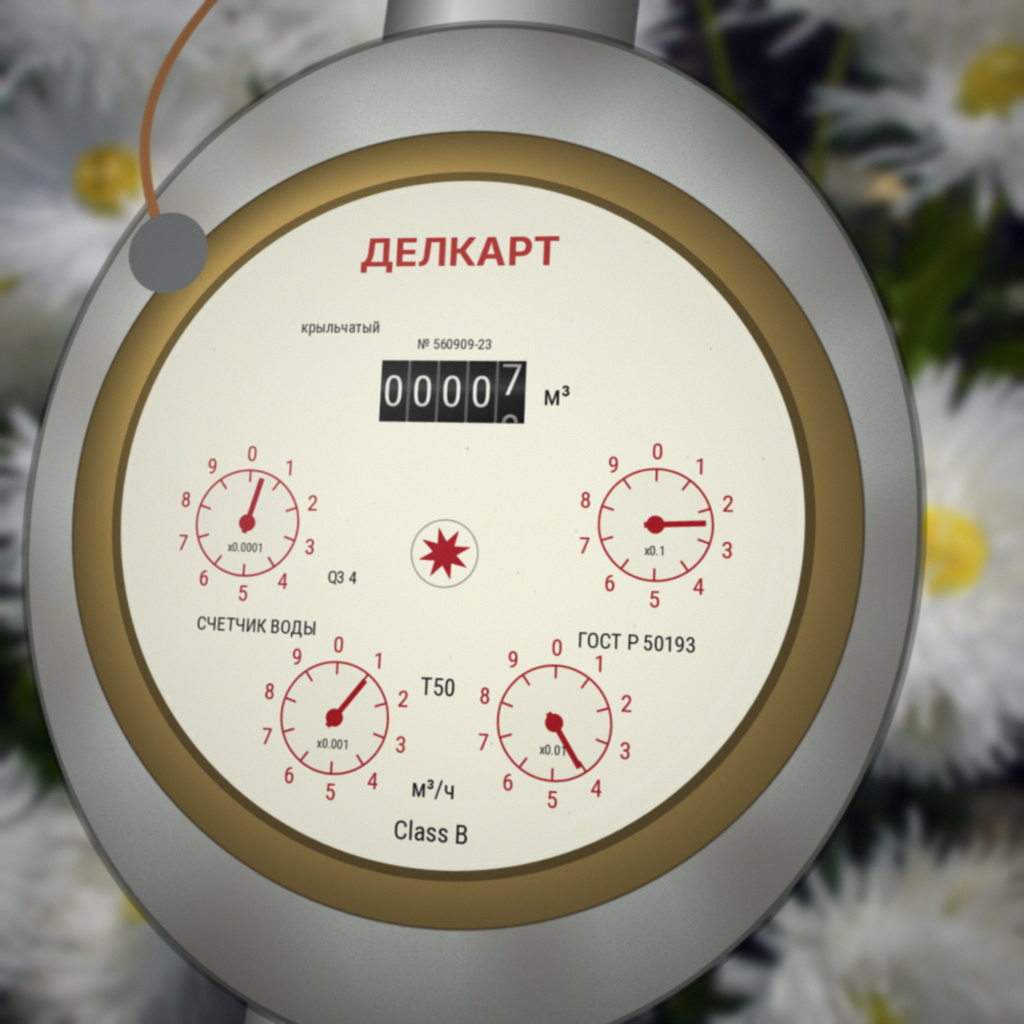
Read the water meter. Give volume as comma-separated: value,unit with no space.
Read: 7.2410,m³
